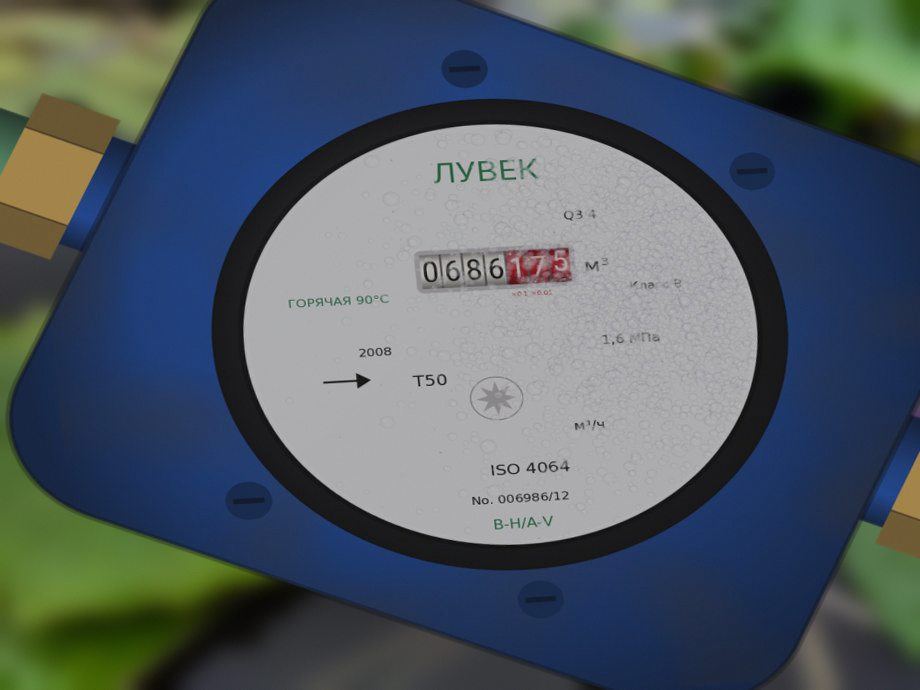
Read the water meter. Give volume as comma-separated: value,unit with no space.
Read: 686.175,m³
